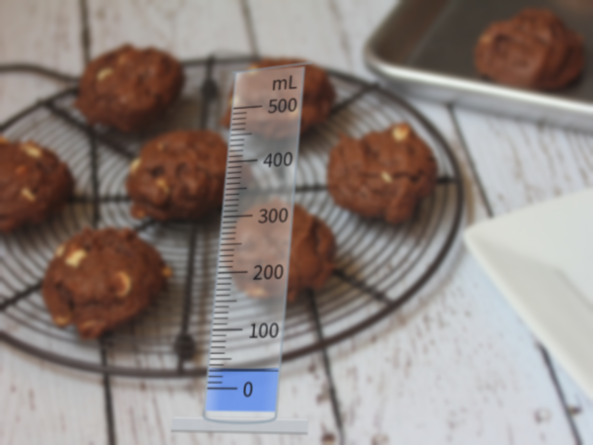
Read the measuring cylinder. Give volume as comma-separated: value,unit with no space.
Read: 30,mL
